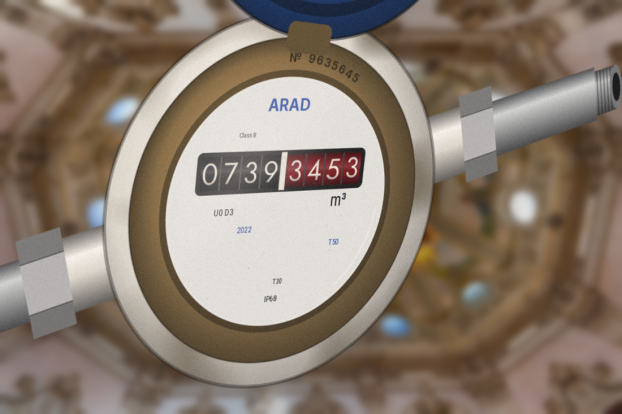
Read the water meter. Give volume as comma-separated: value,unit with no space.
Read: 739.3453,m³
